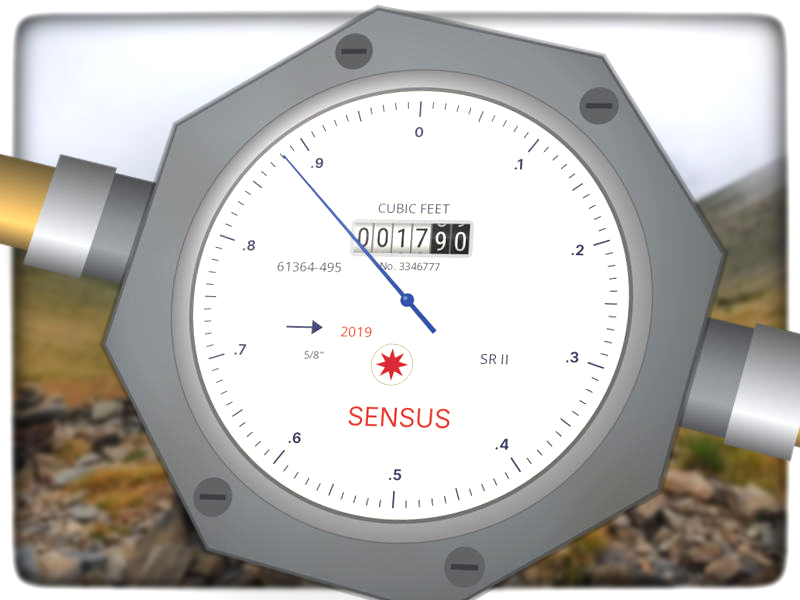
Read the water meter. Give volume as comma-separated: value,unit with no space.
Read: 1789.88,ft³
